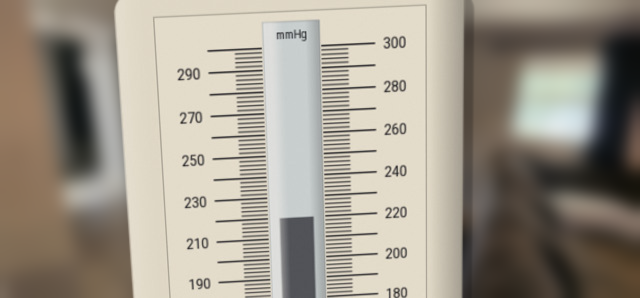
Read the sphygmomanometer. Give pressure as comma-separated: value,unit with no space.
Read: 220,mmHg
